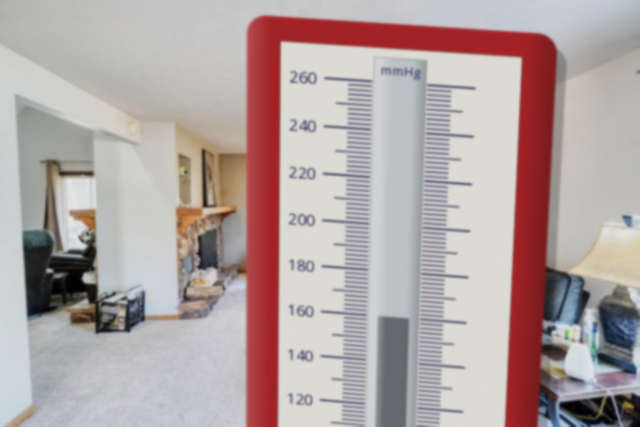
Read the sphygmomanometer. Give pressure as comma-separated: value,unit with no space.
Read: 160,mmHg
